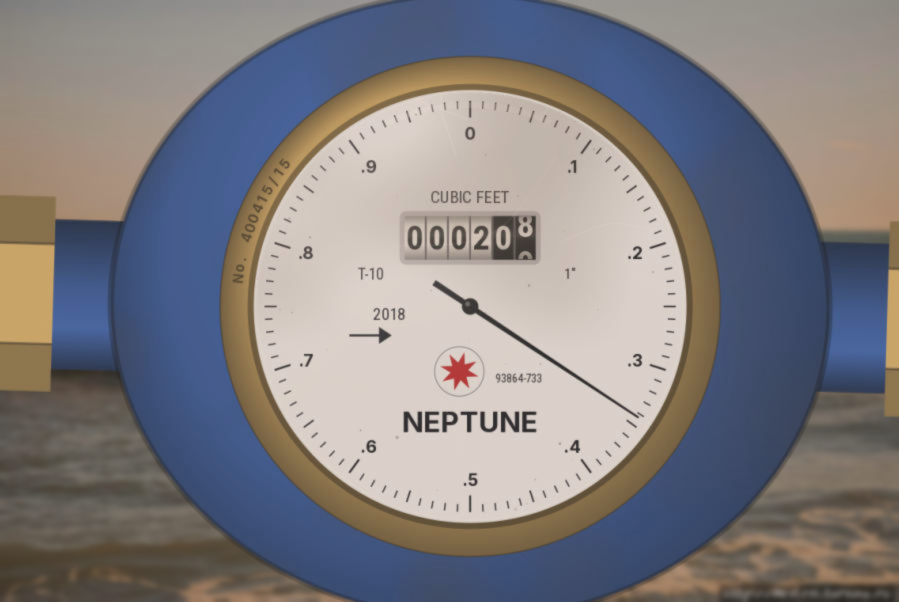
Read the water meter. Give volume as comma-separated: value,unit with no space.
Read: 208.34,ft³
